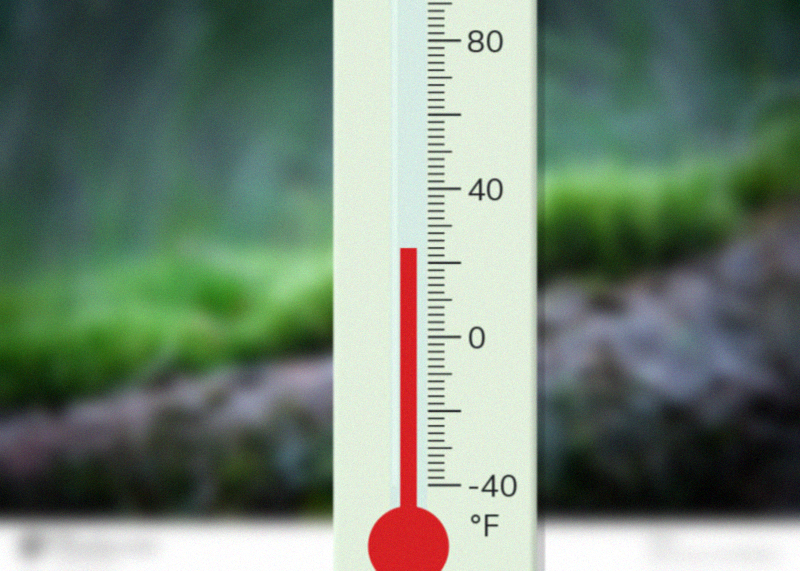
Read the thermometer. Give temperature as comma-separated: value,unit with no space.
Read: 24,°F
